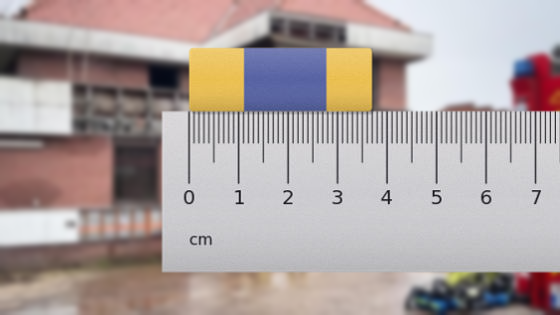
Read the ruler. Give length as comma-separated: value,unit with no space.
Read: 3.7,cm
